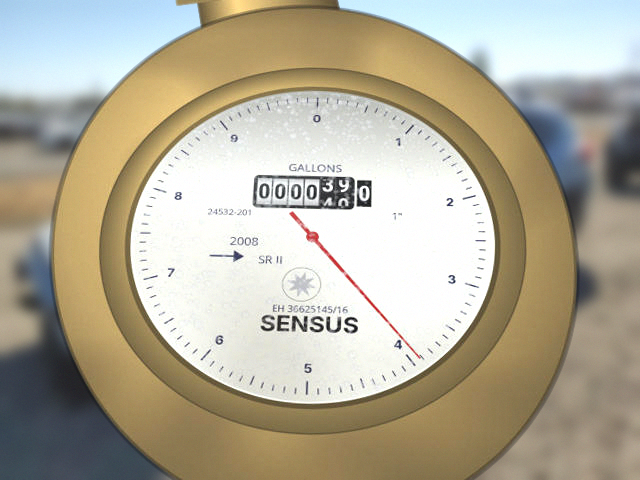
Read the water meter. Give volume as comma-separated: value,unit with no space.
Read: 393.9,gal
